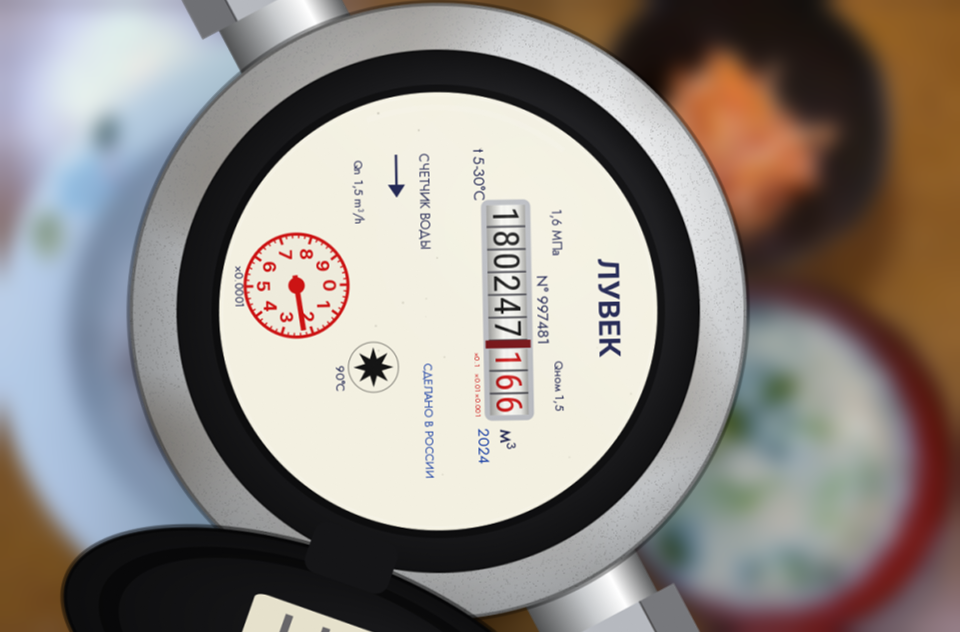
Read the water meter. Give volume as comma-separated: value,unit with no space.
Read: 180247.1662,m³
